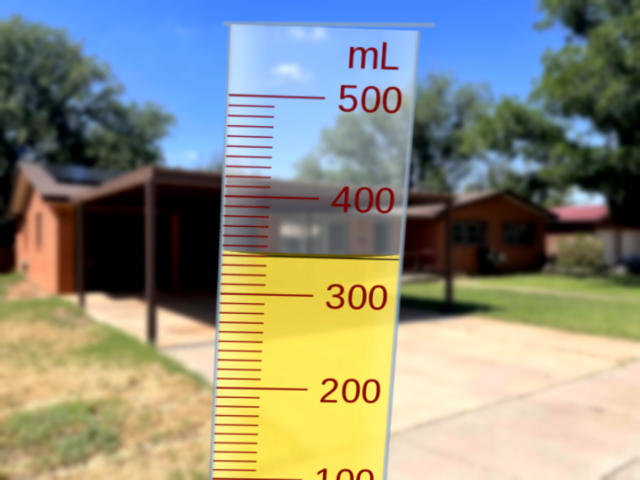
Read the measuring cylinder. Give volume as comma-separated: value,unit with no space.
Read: 340,mL
